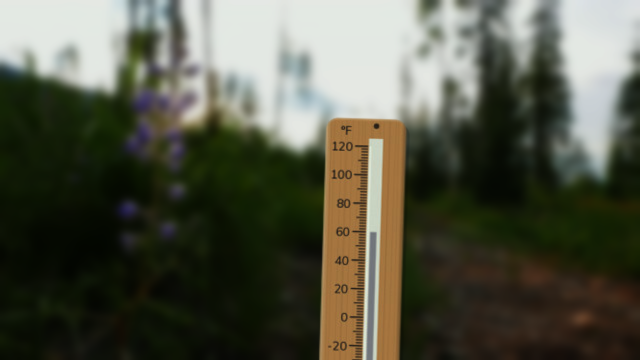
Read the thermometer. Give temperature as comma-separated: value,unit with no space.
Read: 60,°F
